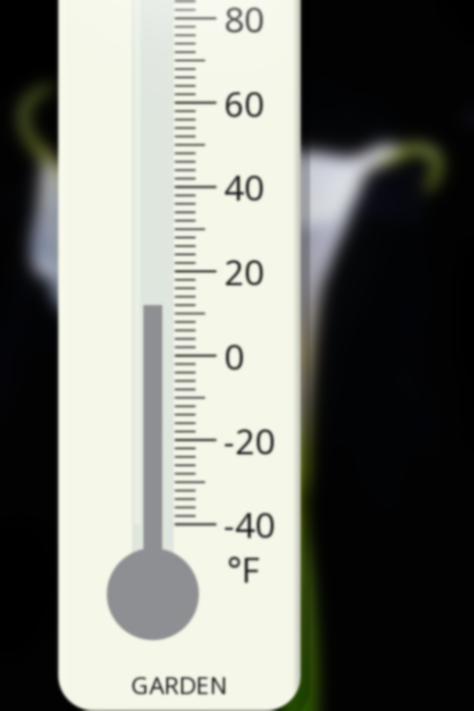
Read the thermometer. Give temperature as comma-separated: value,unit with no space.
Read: 12,°F
